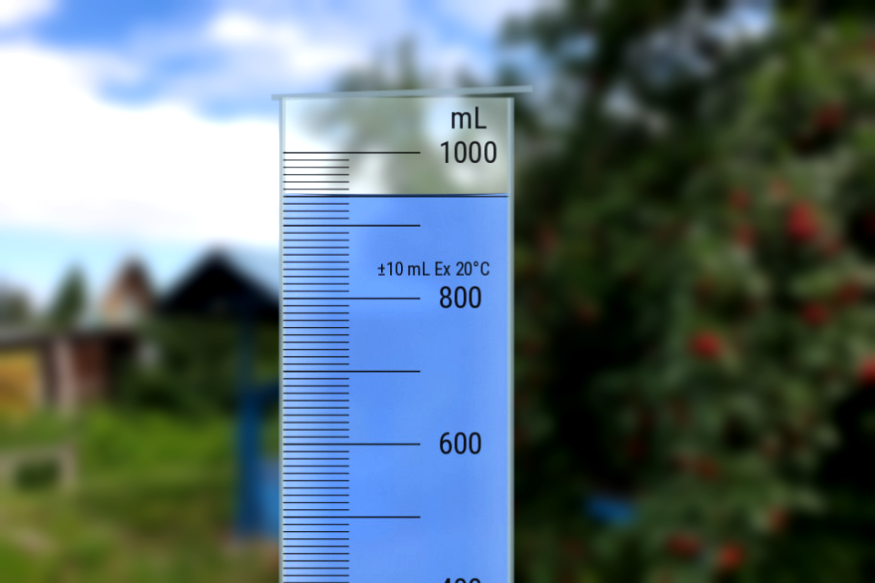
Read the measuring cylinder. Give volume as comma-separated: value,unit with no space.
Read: 940,mL
